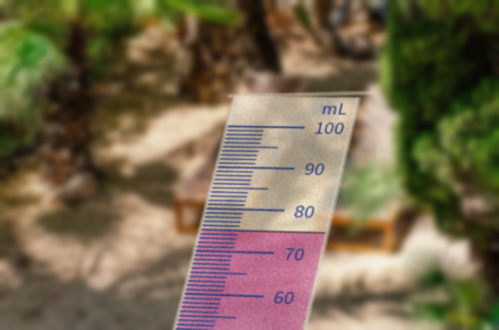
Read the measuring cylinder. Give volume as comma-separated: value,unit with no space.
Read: 75,mL
